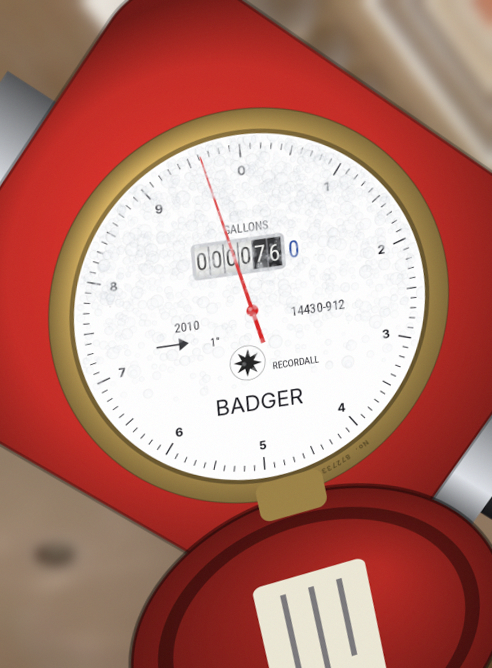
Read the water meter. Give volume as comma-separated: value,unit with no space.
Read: 759.6,gal
